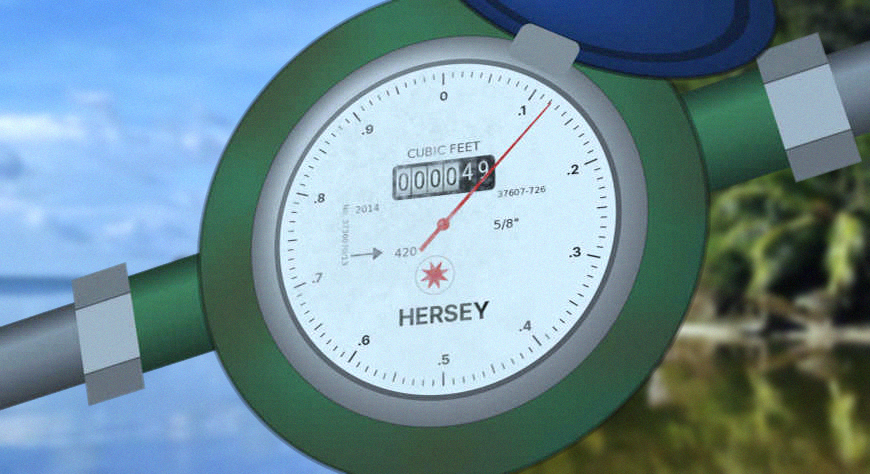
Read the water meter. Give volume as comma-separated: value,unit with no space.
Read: 49.12,ft³
